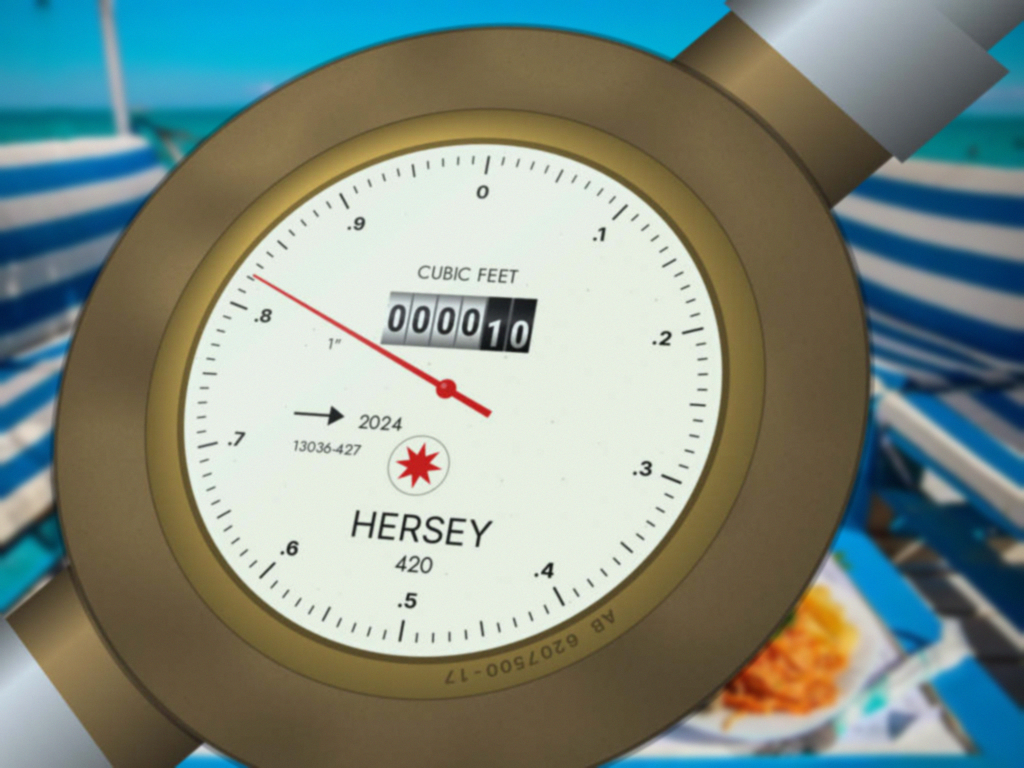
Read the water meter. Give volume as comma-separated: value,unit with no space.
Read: 9.82,ft³
